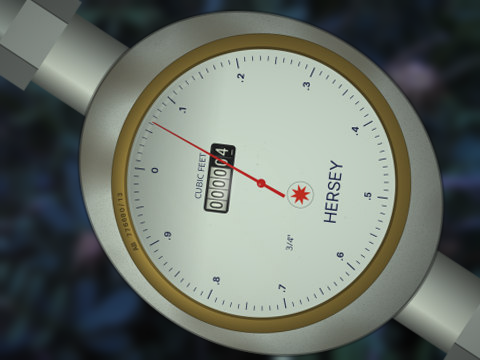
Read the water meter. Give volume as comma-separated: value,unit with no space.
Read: 4.06,ft³
